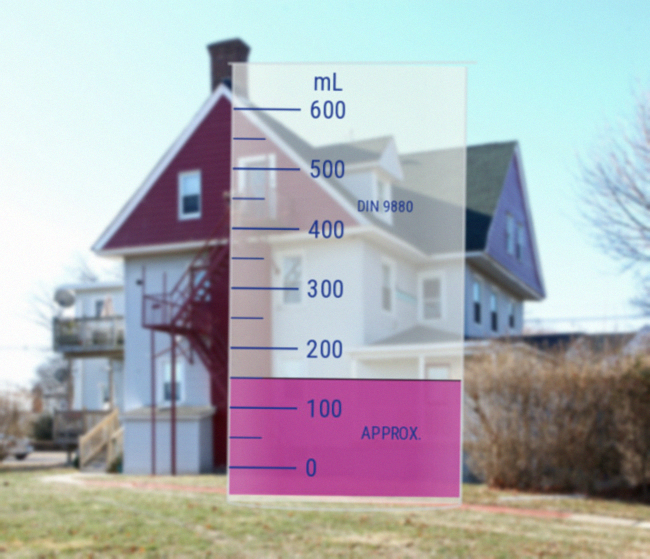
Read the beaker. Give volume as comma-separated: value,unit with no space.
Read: 150,mL
